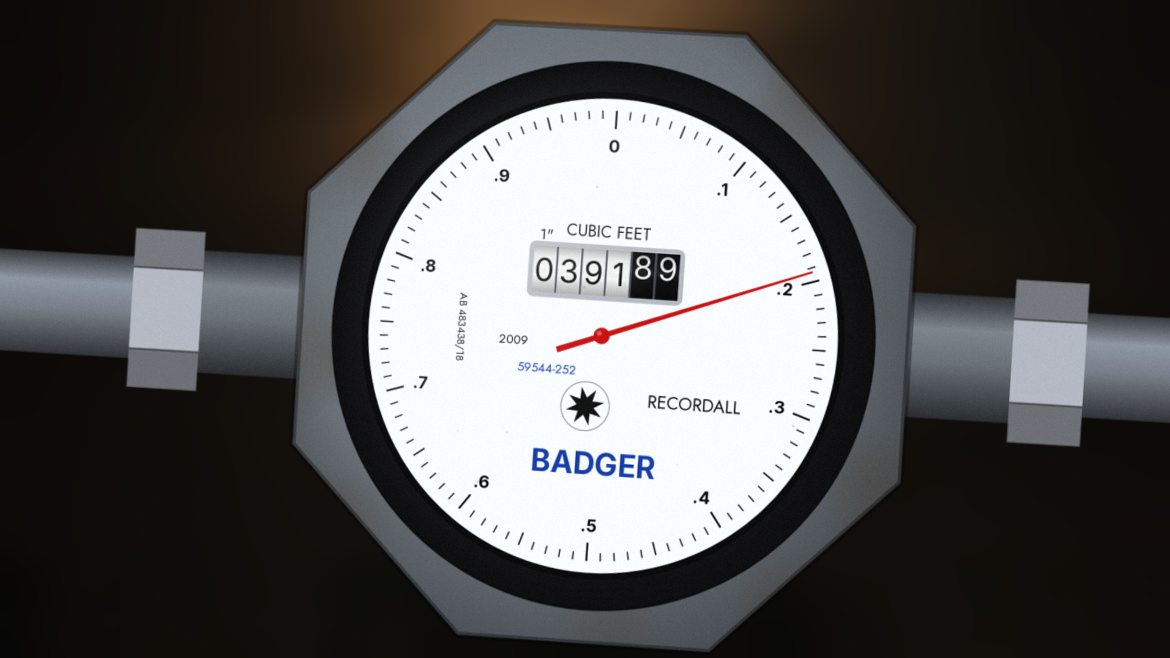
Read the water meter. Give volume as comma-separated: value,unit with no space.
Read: 39189.19,ft³
